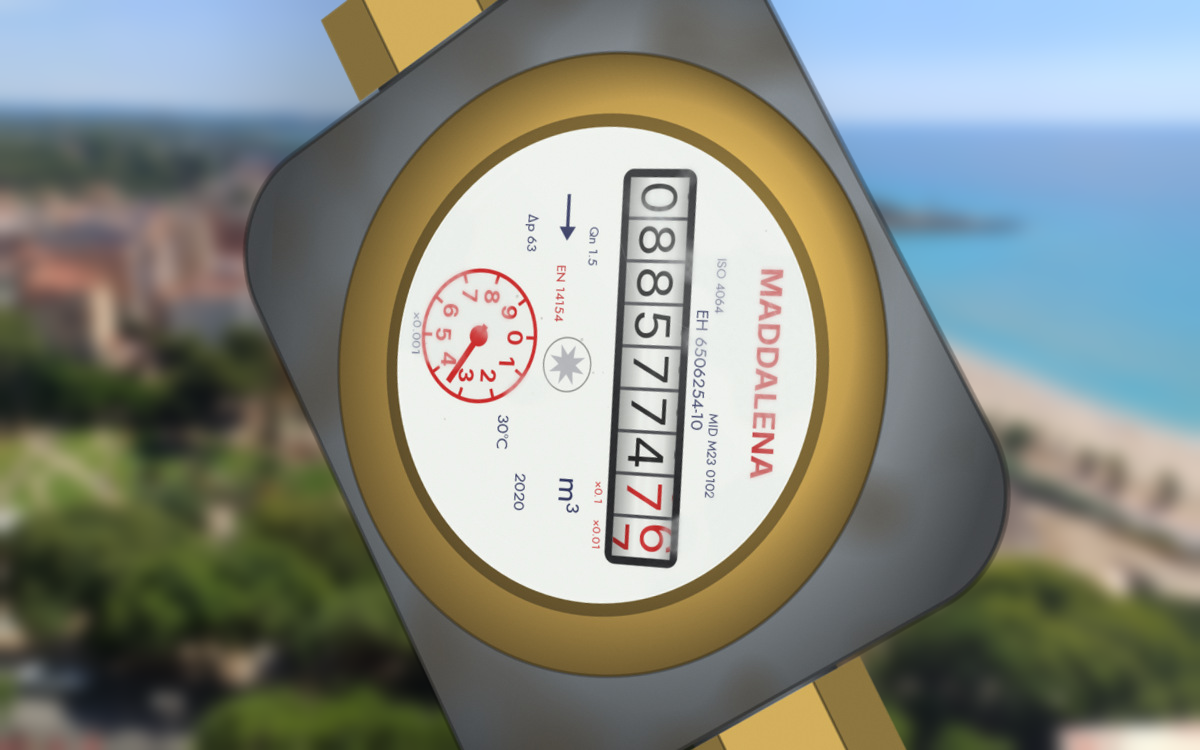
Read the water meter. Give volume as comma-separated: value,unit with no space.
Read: 885774.763,m³
